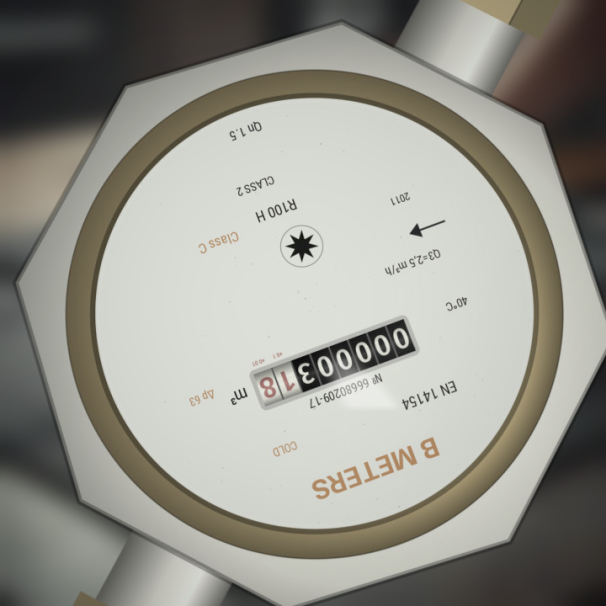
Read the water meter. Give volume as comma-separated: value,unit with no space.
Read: 3.18,m³
